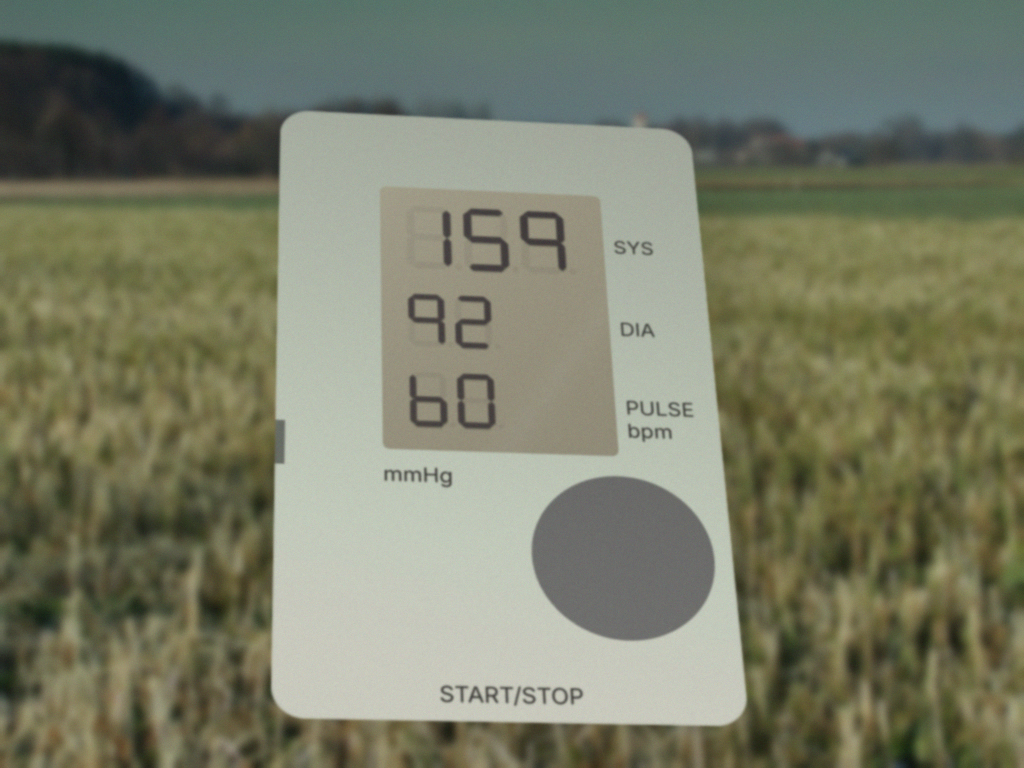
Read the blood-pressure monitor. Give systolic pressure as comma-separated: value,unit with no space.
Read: 159,mmHg
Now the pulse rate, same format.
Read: 60,bpm
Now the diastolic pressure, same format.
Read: 92,mmHg
